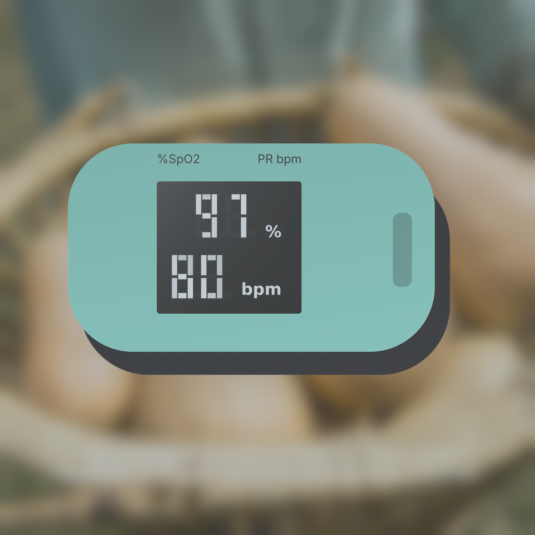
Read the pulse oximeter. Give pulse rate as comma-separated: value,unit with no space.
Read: 80,bpm
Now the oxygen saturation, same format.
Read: 97,%
